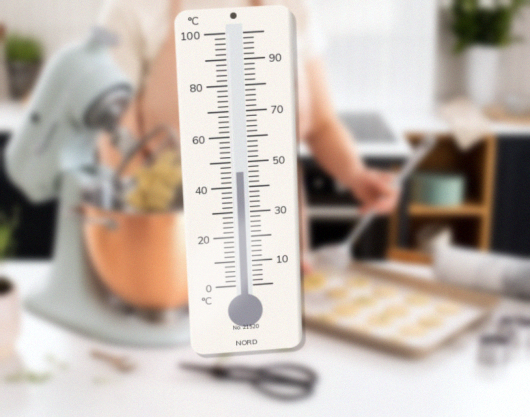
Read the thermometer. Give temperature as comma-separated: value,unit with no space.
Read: 46,°C
